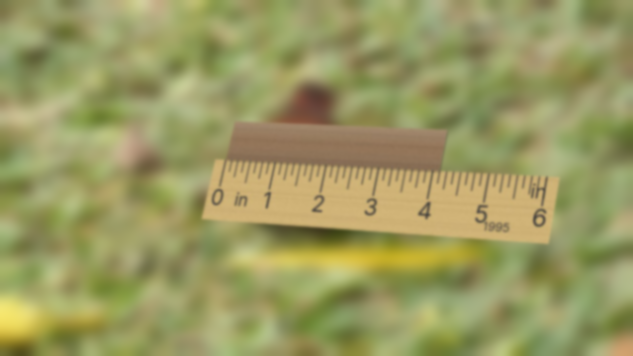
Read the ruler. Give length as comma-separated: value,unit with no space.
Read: 4.125,in
